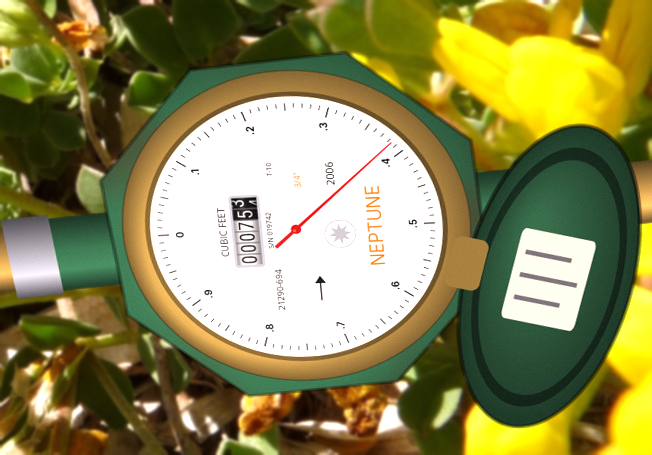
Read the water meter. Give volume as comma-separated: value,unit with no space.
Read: 753.38,ft³
